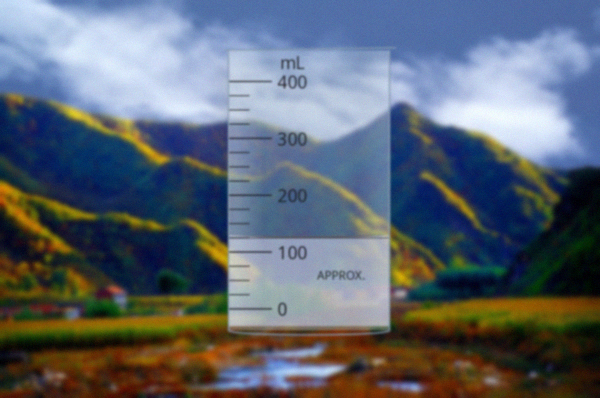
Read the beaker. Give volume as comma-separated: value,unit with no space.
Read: 125,mL
